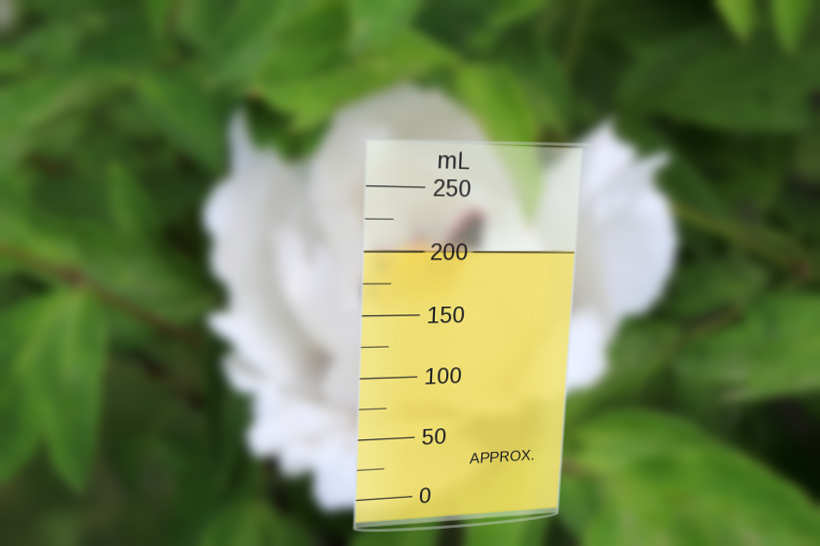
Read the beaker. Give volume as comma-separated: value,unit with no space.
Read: 200,mL
